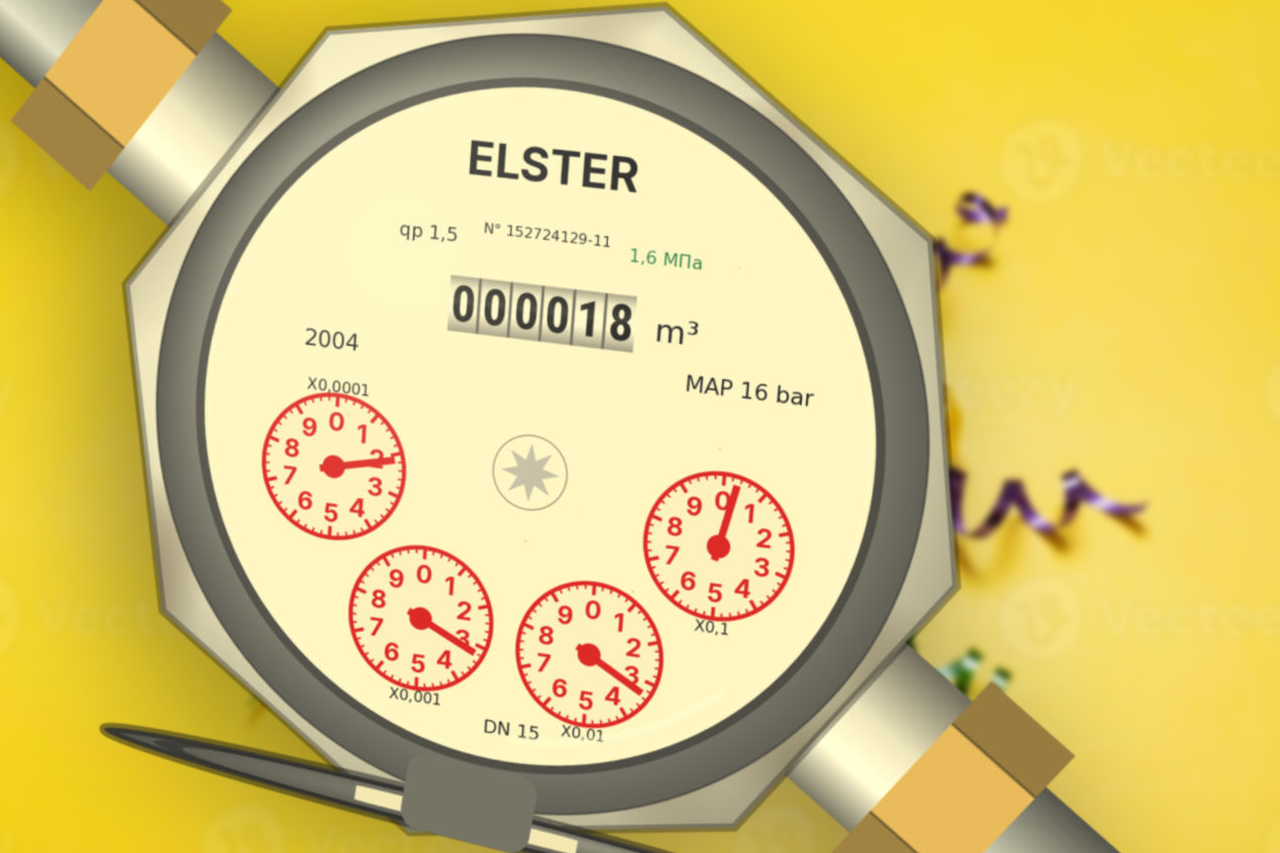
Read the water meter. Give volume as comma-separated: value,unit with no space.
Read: 18.0332,m³
